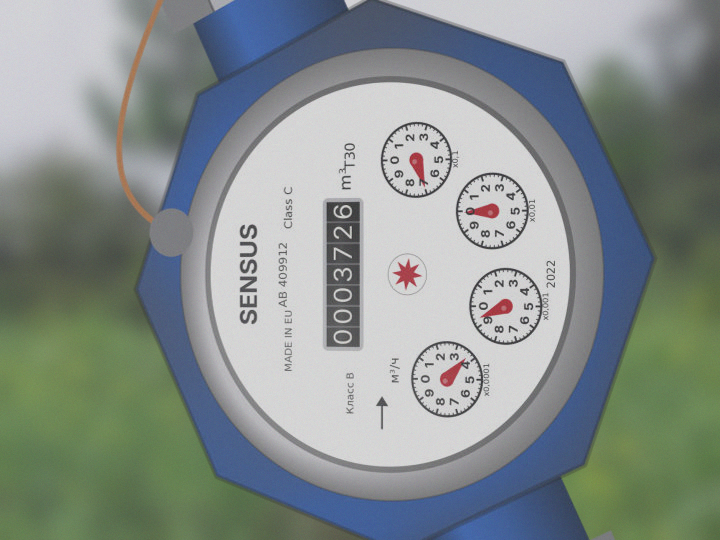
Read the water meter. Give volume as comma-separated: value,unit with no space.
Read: 3726.6993,m³
